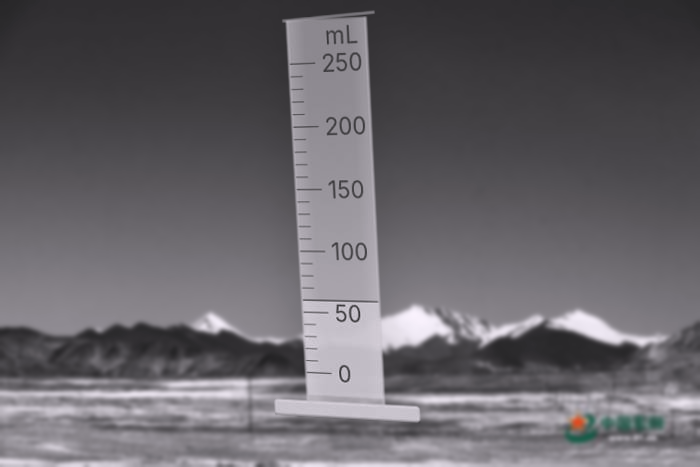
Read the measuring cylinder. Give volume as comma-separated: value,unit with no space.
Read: 60,mL
